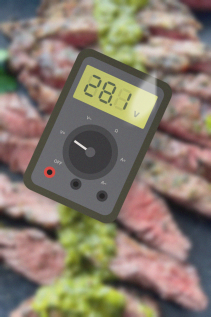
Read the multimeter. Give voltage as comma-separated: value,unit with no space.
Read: 28.1,V
